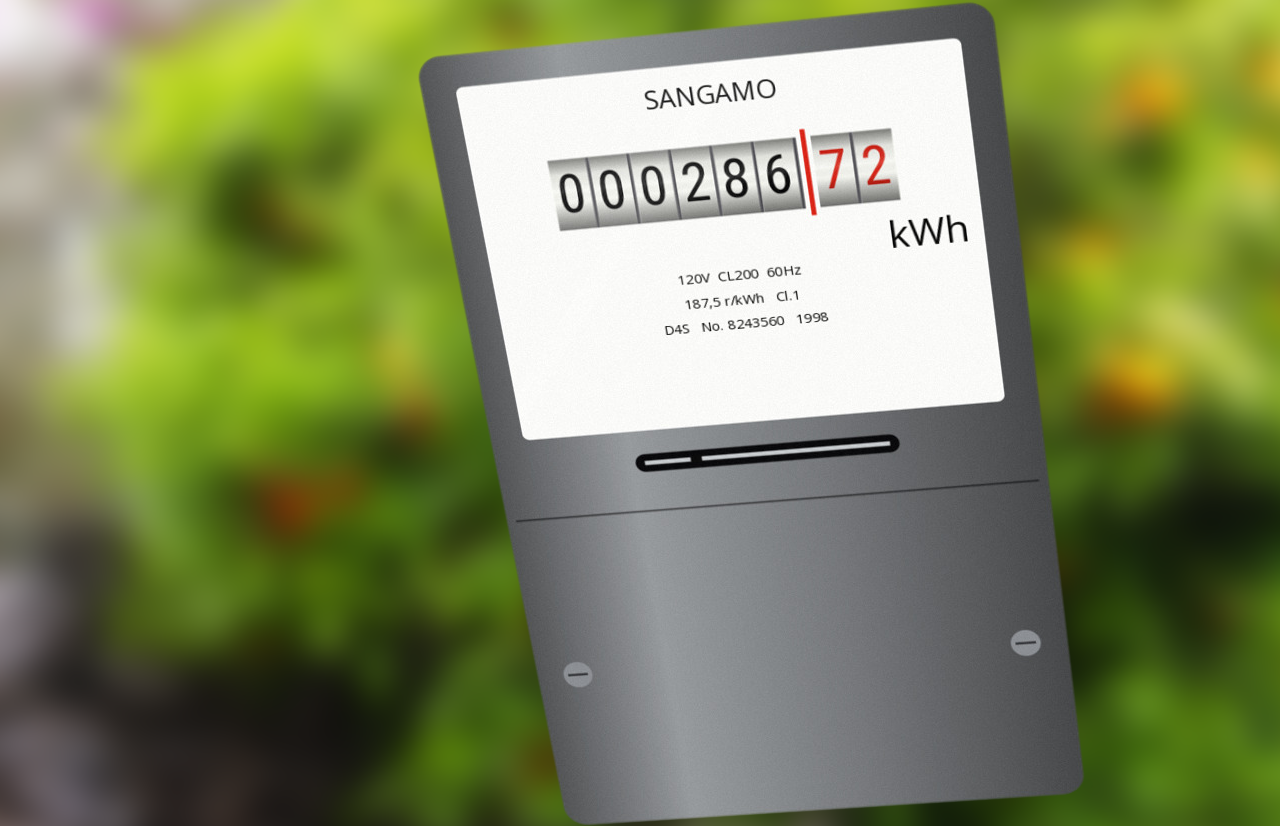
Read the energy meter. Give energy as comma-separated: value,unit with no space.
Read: 286.72,kWh
